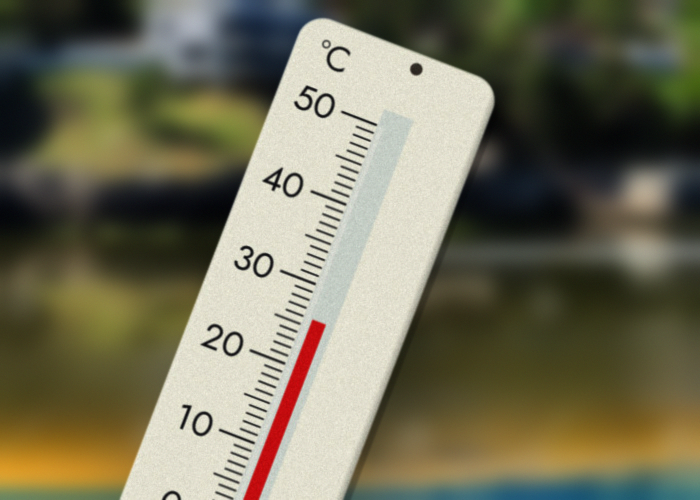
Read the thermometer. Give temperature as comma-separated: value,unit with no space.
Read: 26,°C
